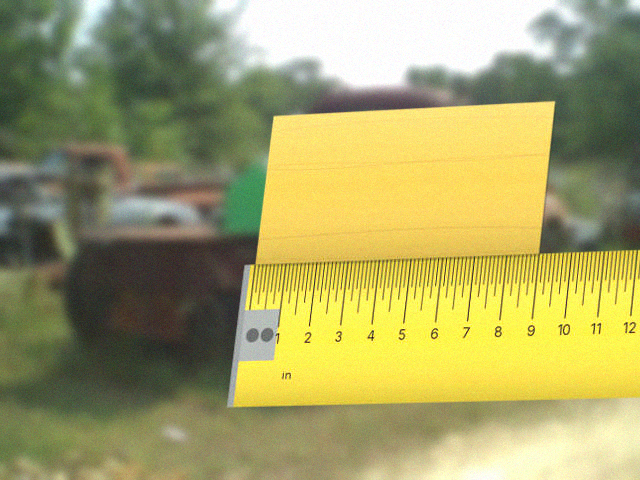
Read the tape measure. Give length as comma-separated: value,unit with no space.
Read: 9,in
